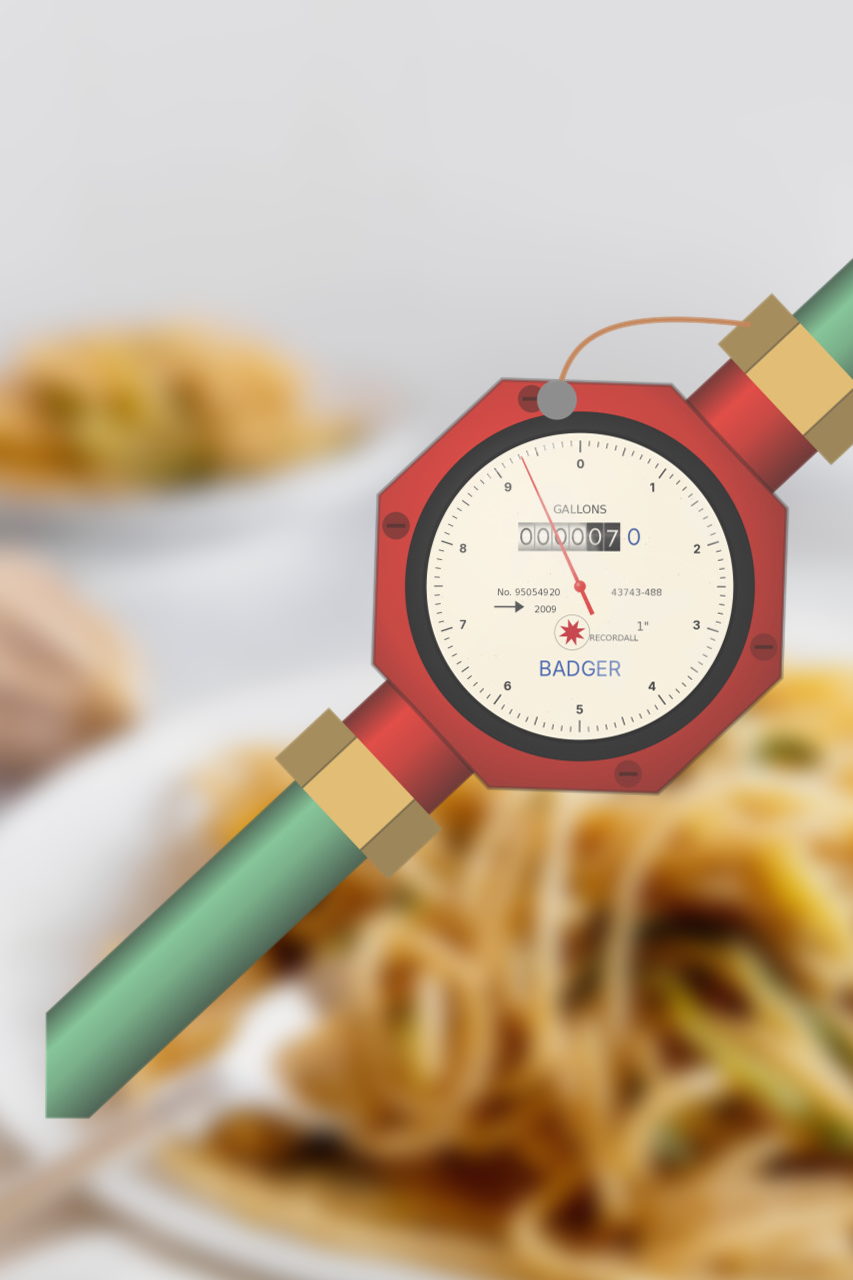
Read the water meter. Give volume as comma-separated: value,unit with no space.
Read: 69.3,gal
